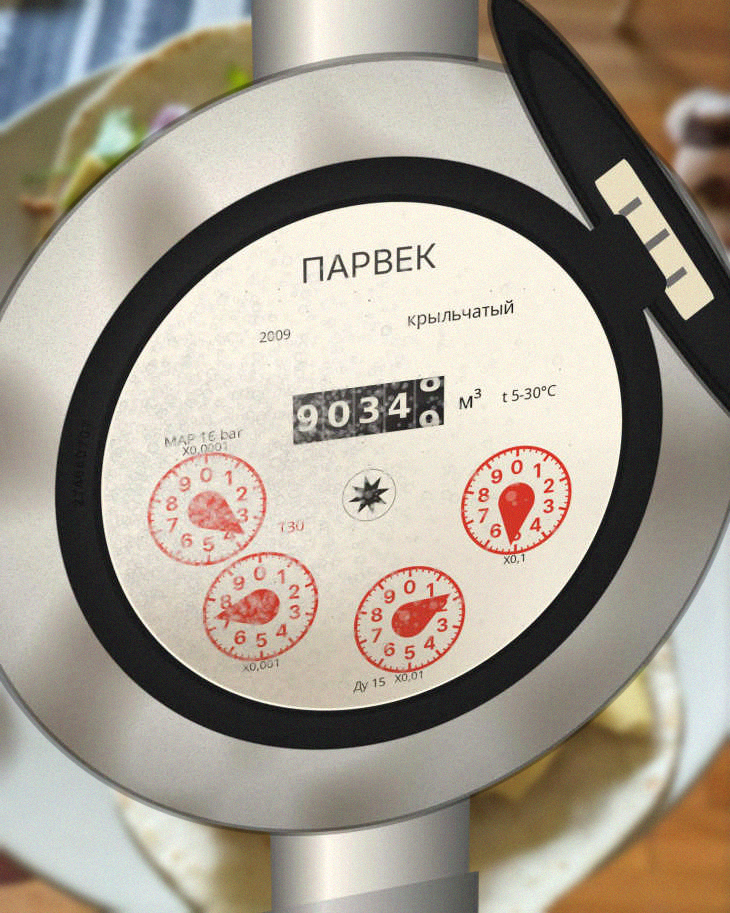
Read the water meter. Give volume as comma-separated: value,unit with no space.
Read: 90348.5173,m³
